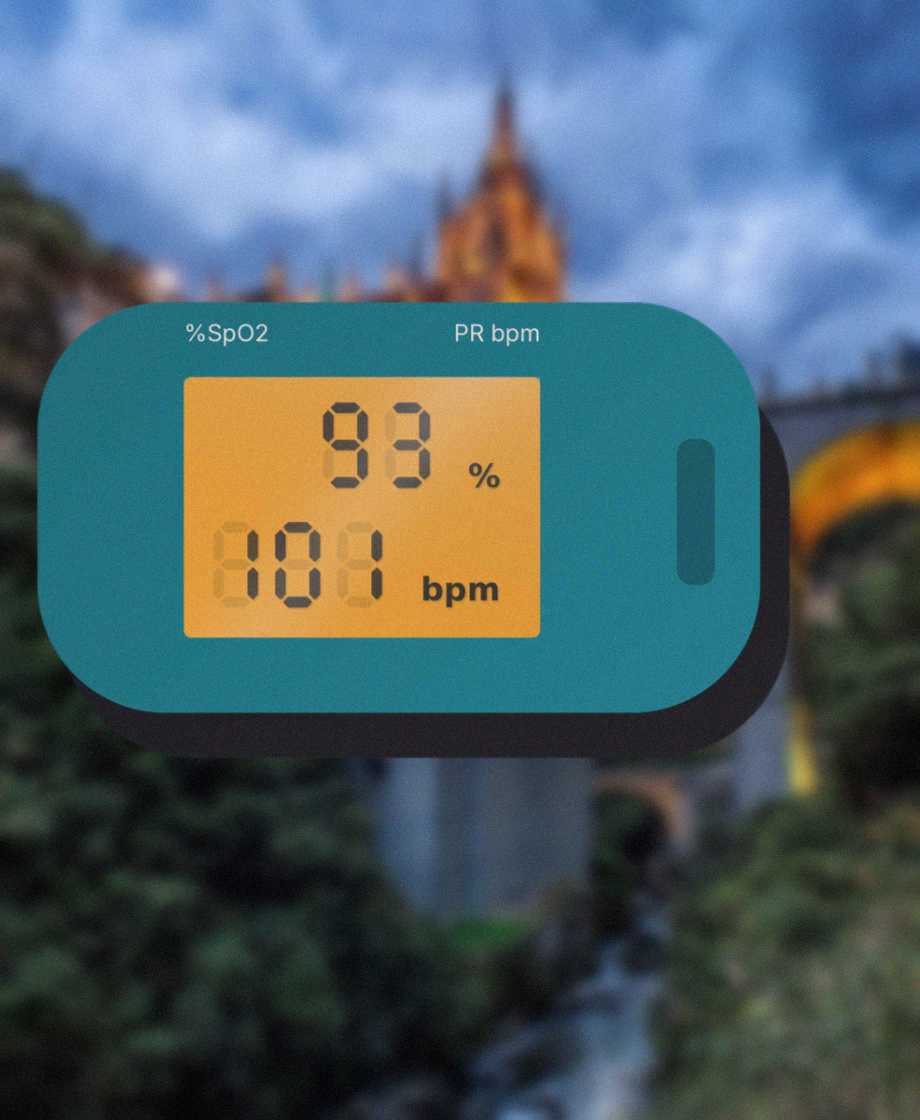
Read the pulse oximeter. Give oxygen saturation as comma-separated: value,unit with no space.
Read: 93,%
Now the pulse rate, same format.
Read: 101,bpm
